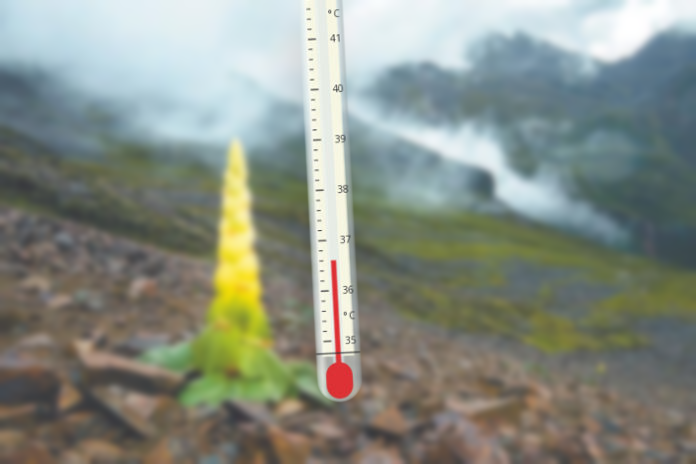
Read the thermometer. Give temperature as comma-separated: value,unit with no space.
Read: 36.6,°C
